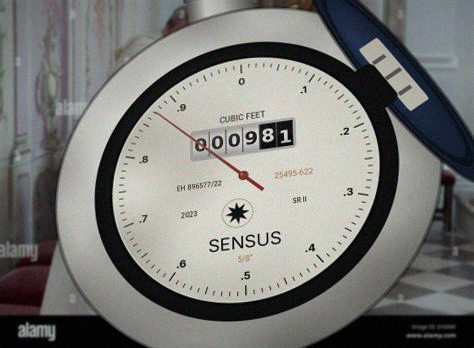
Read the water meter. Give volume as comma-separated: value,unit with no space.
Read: 980.87,ft³
